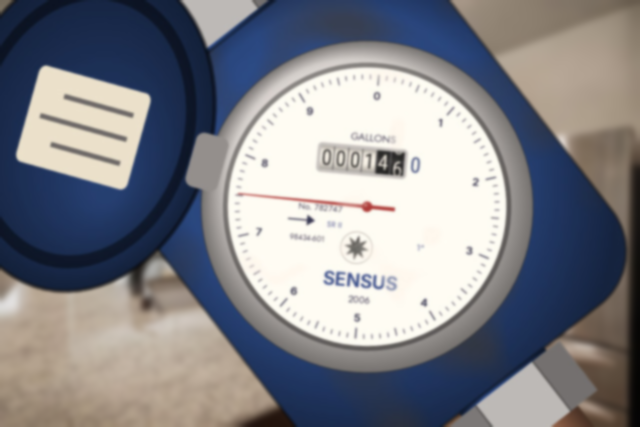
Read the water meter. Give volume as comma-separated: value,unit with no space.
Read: 1457.5,gal
